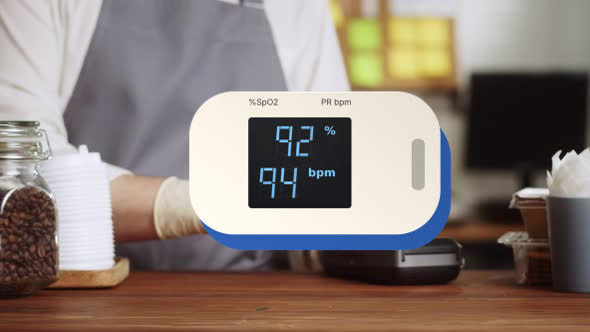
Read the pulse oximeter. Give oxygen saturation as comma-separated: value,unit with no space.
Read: 92,%
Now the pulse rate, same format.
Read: 94,bpm
